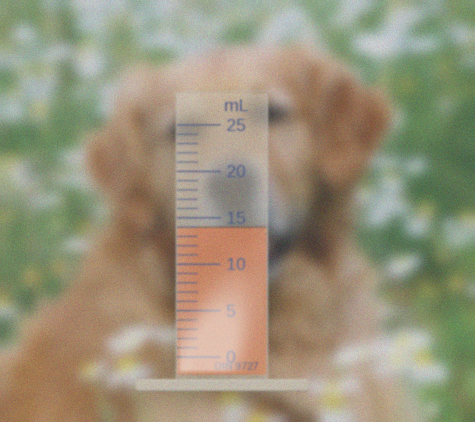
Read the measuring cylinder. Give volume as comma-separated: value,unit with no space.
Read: 14,mL
